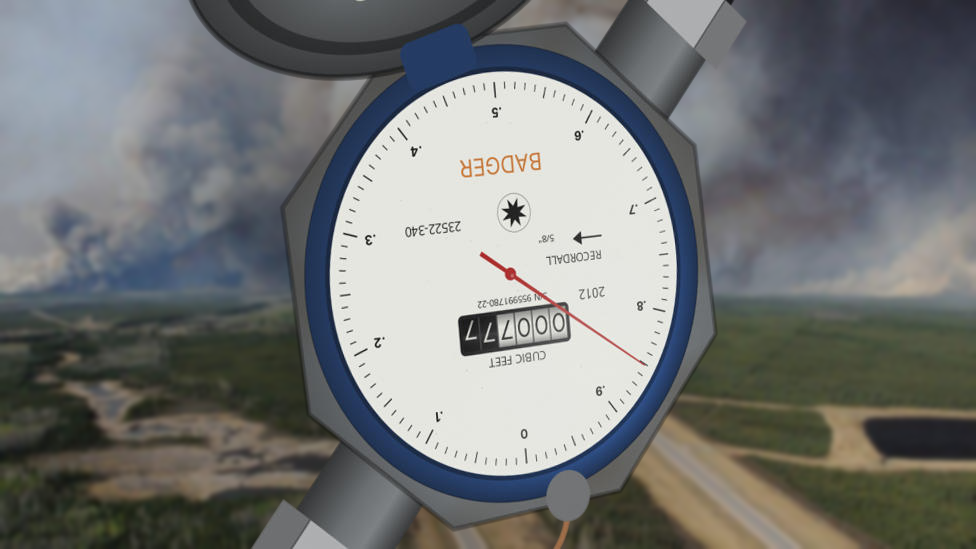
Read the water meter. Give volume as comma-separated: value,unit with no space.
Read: 776.85,ft³
